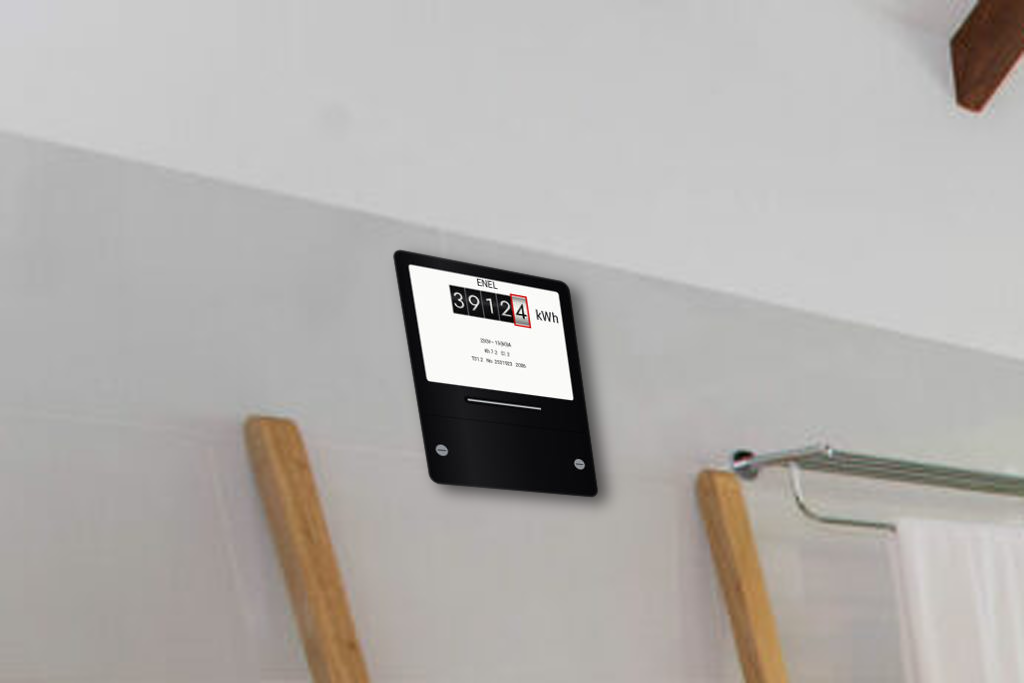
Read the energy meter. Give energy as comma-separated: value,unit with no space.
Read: 3912.4,kWh
